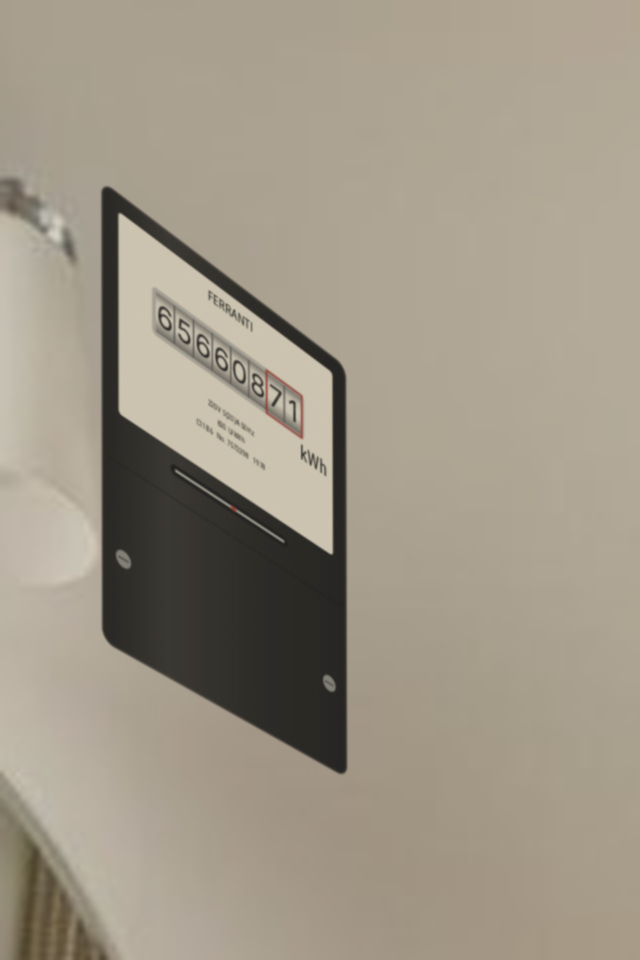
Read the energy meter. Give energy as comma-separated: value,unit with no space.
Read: 656608.71,kWh
